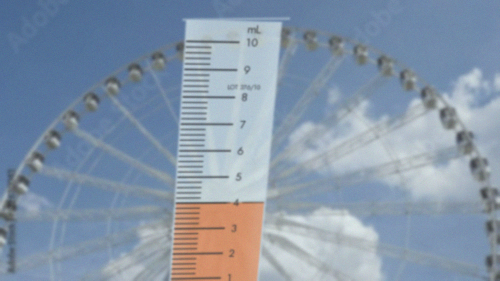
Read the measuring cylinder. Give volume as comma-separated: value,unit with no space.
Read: 4,mL
